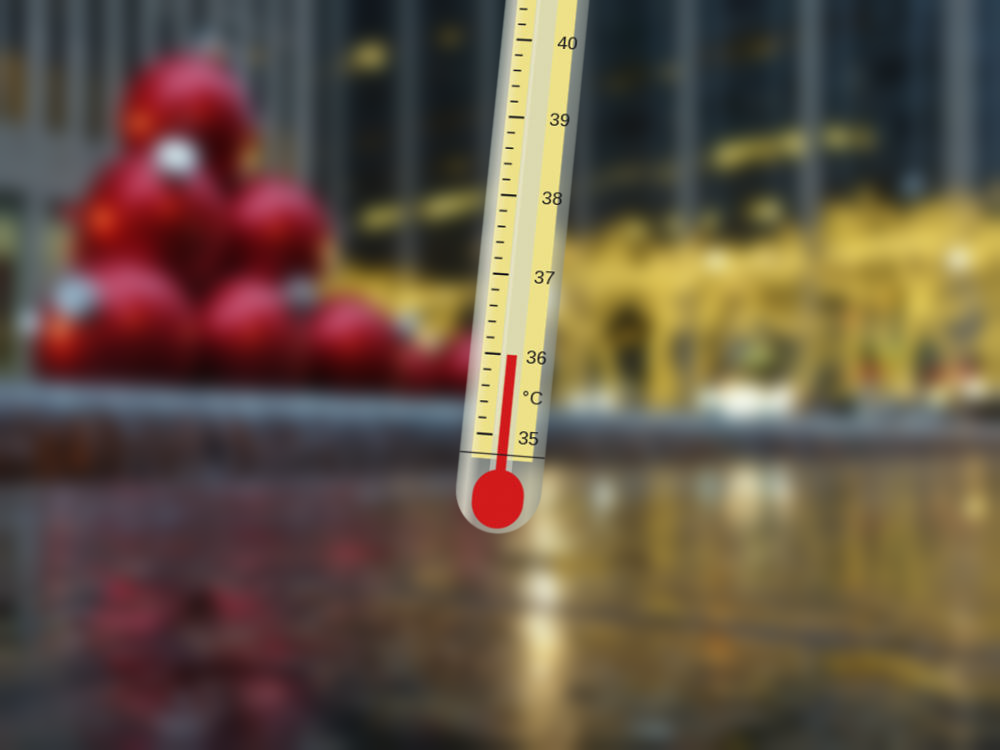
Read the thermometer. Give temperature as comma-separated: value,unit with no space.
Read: 36,°C
